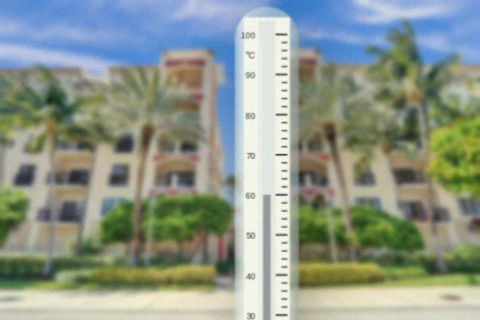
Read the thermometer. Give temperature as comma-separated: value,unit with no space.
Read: 60,°C
